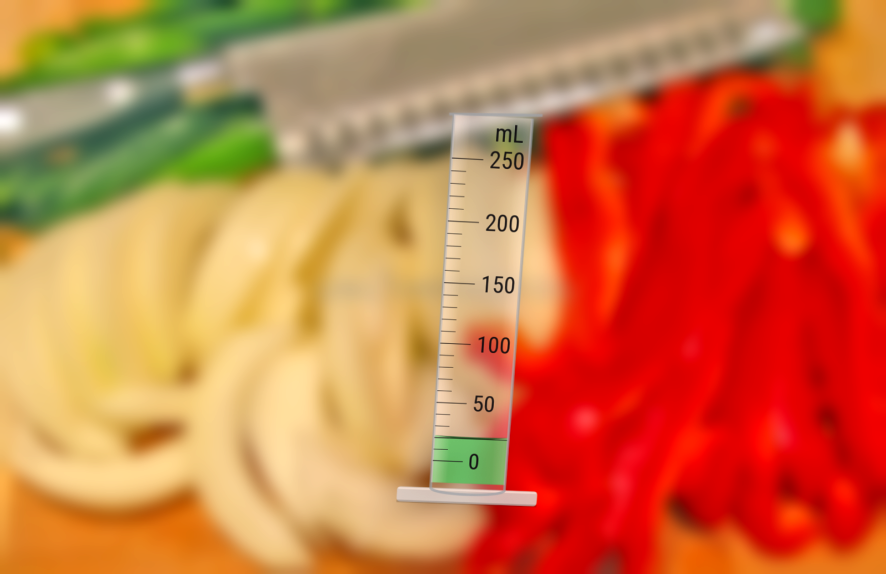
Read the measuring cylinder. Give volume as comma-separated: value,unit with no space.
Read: 20,mL
